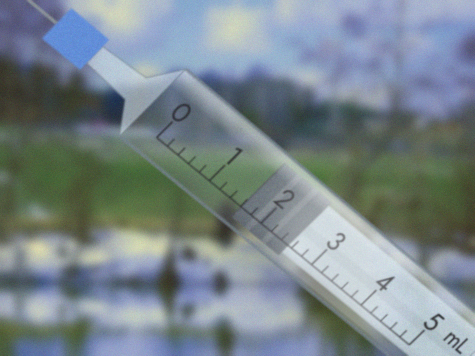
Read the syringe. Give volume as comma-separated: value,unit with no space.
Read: 1.6,mL
